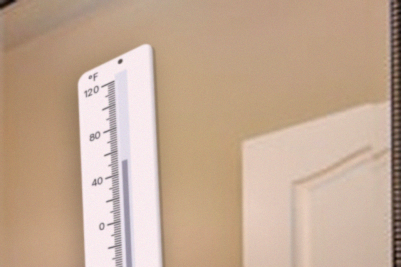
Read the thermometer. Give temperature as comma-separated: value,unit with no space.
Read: 50,°F
